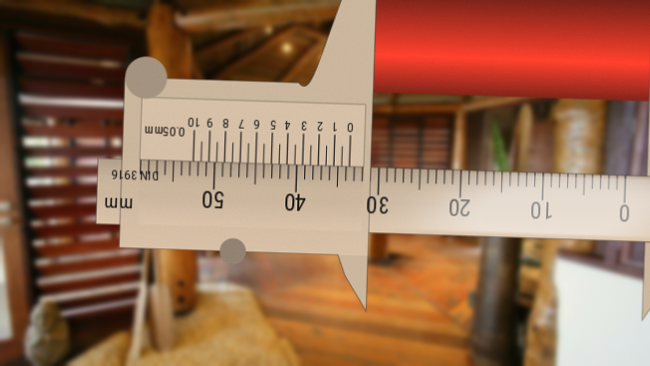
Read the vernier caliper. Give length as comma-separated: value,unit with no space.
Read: 33.6,mm
